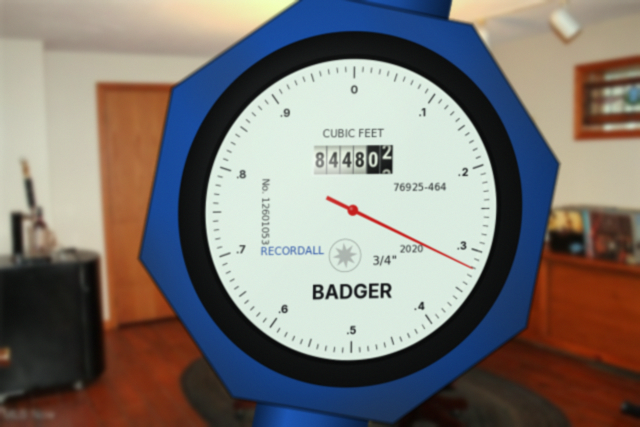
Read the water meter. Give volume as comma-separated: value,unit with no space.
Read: 844802.32,ft³
